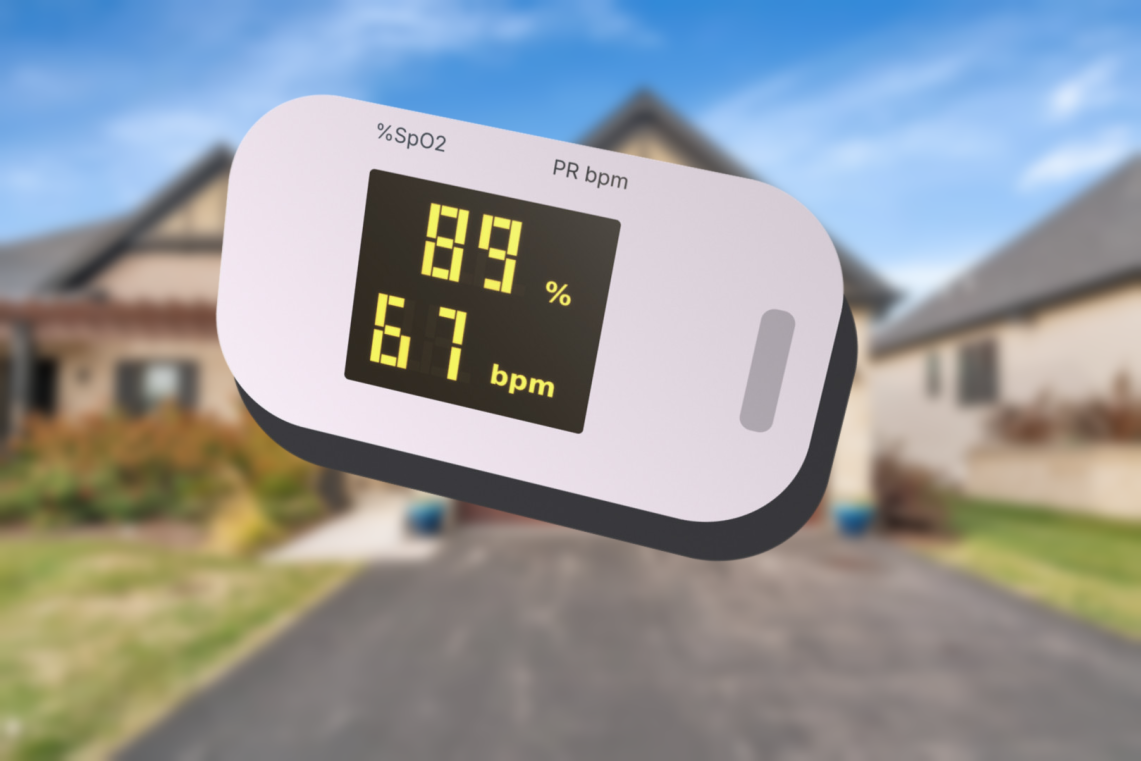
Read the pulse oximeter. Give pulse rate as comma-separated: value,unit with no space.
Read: 67,bpm
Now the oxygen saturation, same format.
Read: 89,%
